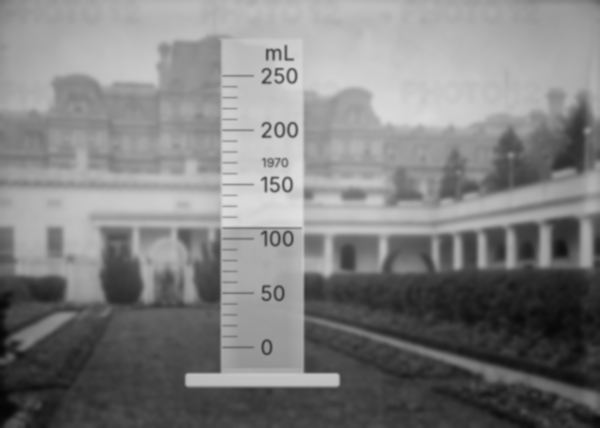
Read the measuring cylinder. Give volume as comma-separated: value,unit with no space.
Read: 110,mL
